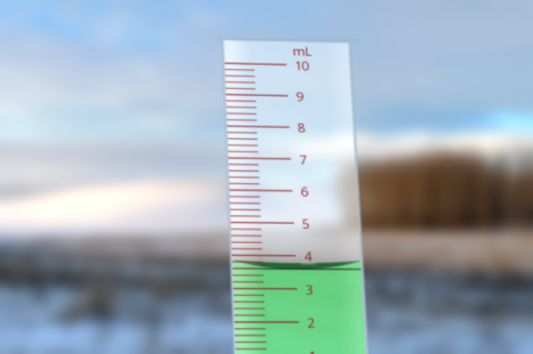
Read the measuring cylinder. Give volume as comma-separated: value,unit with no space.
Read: 3.6,mL
